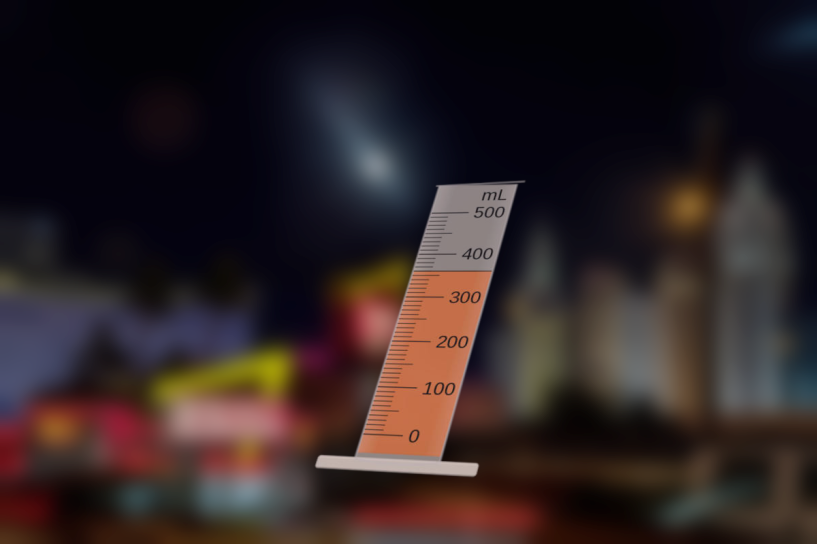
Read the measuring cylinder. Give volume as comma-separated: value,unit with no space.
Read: 360,mL
